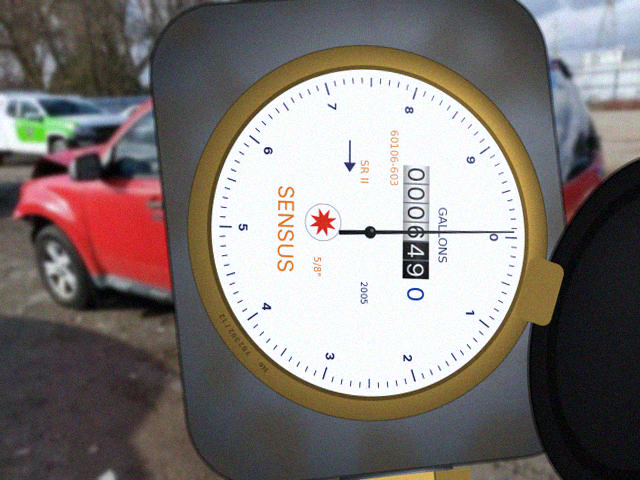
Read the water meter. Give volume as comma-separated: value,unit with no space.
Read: 6489.9,gal
